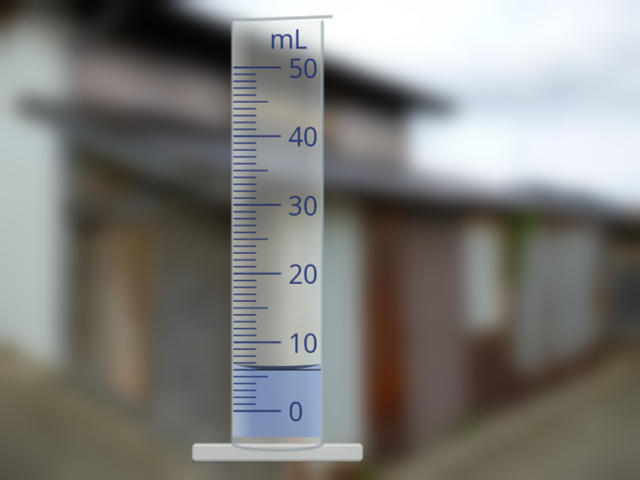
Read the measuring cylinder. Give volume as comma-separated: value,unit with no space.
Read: 6,mL
